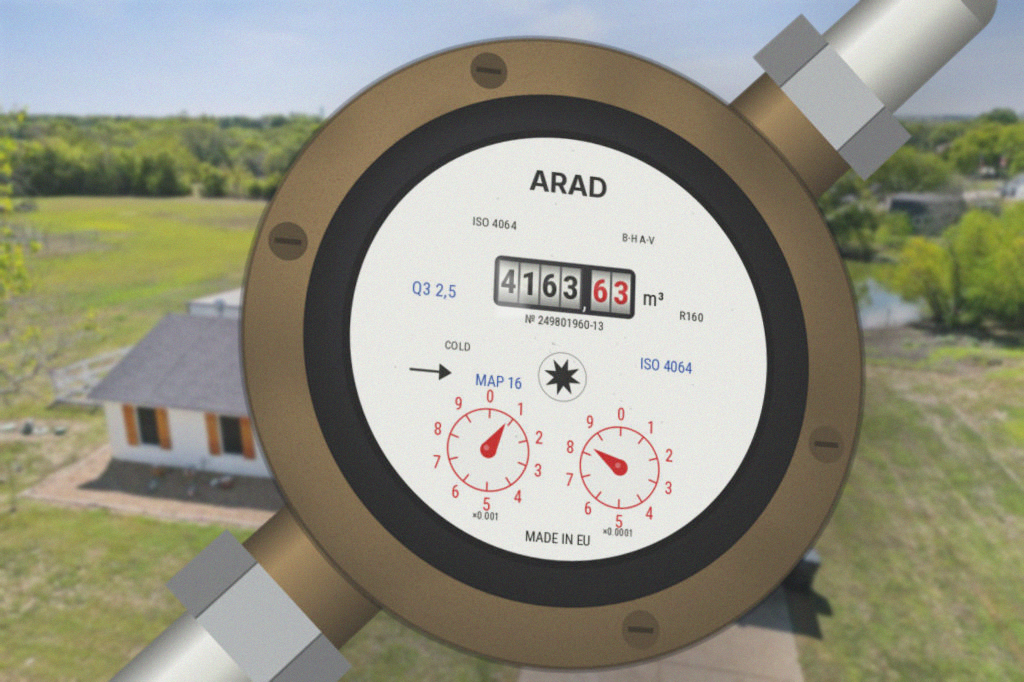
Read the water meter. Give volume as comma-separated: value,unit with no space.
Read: 4163.6308,m³
